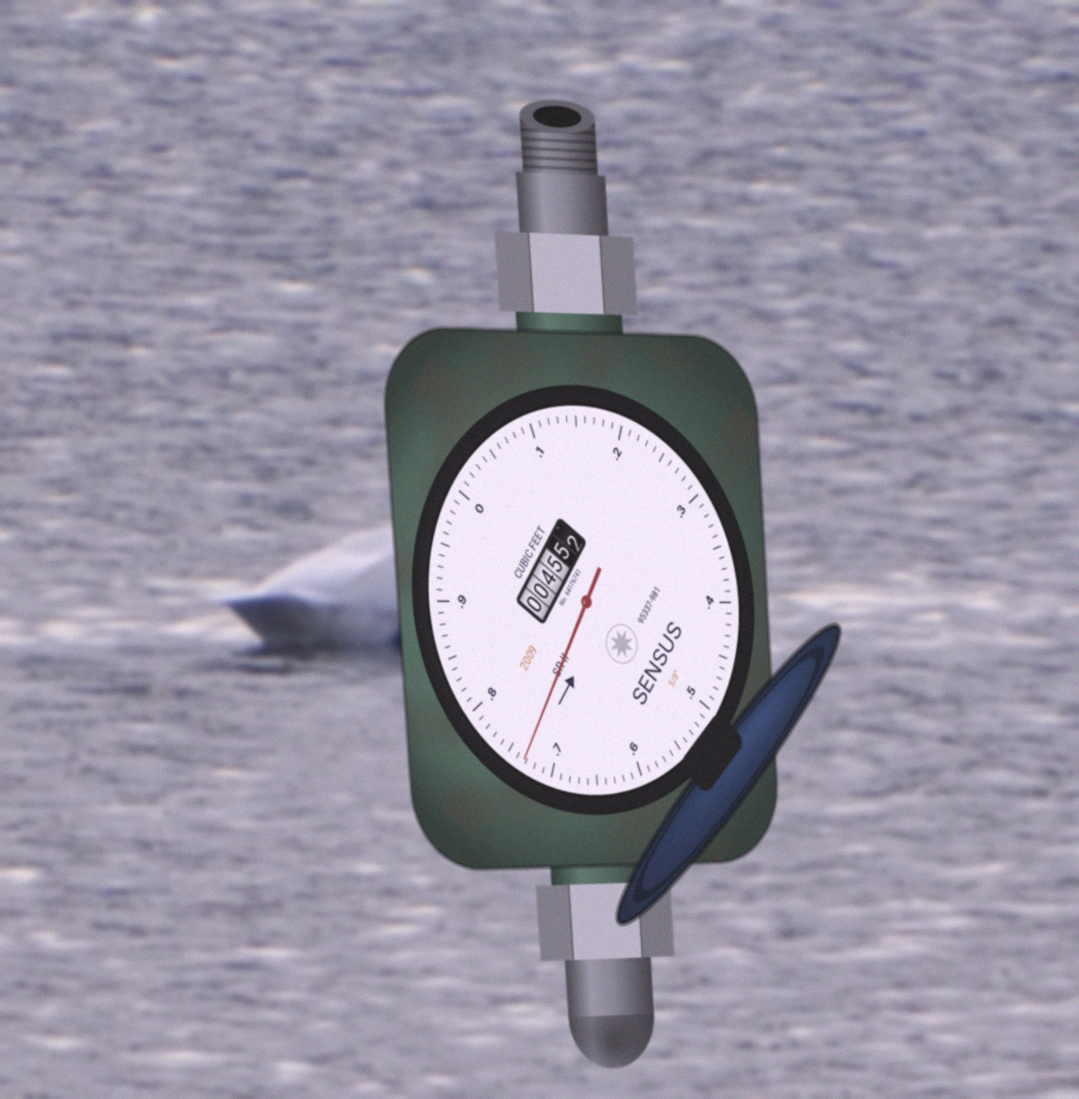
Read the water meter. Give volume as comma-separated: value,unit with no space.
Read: 4551.73,ft³
